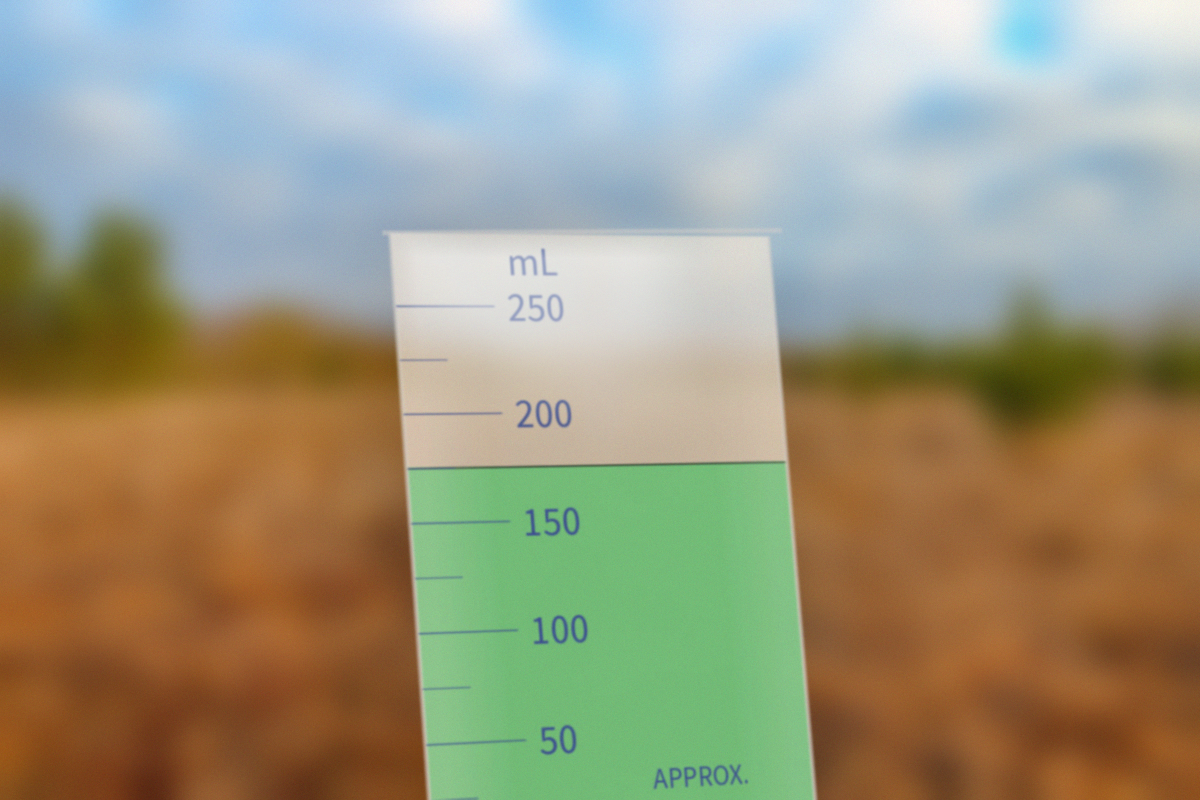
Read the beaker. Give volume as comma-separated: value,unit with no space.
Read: 175,mL
